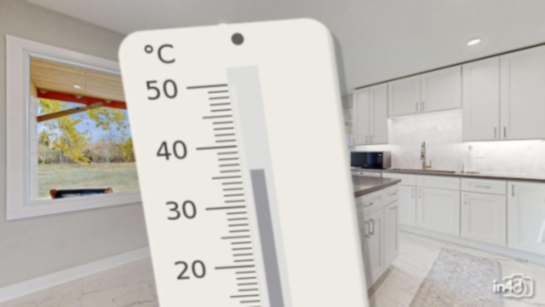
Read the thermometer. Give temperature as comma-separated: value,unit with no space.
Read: 36,°C
